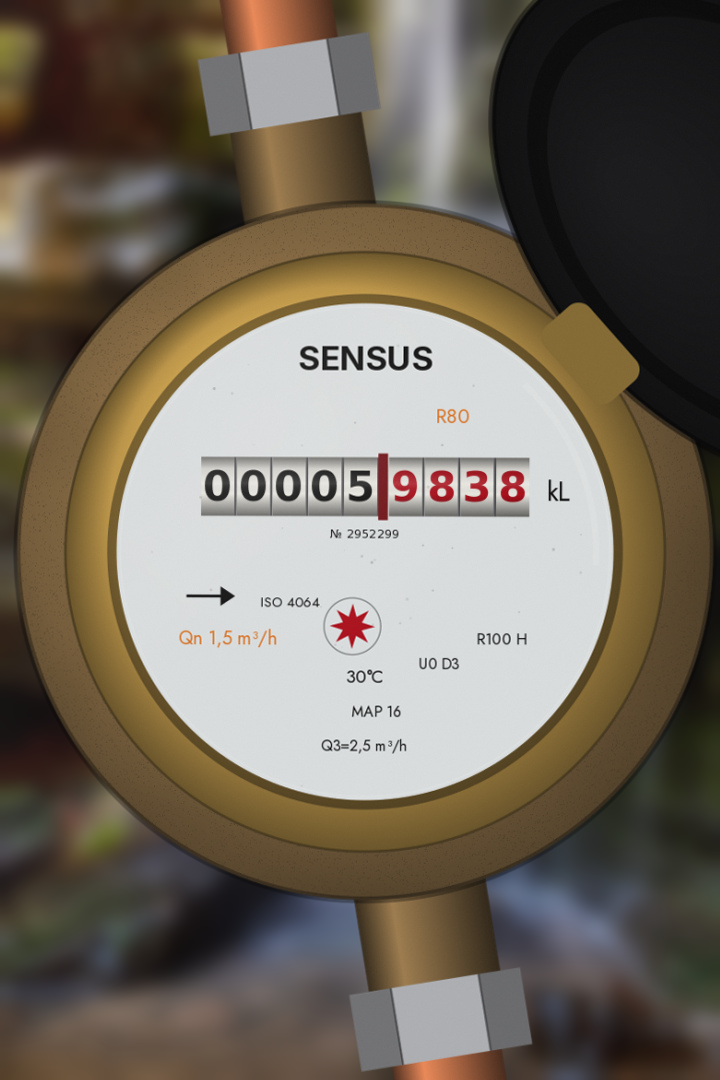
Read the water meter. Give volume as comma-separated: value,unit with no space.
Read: 5.9838,kL
